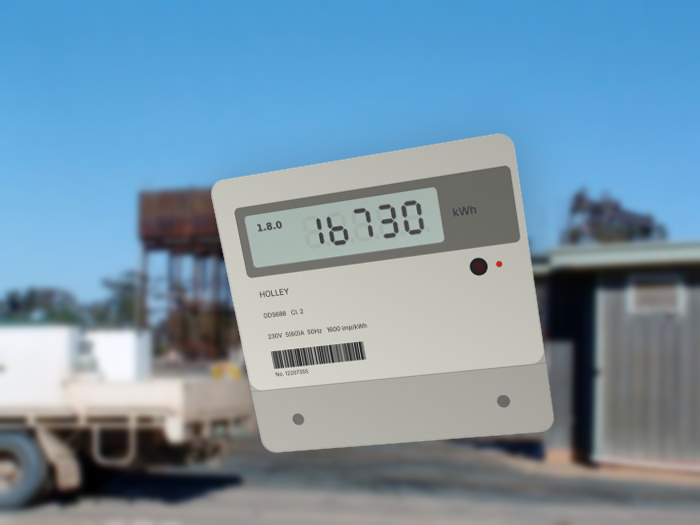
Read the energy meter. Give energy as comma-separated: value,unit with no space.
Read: 16730,kWh
